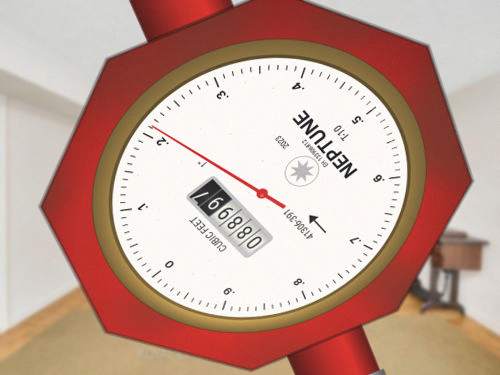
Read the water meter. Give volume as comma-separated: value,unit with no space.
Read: 88997.21,ft³
